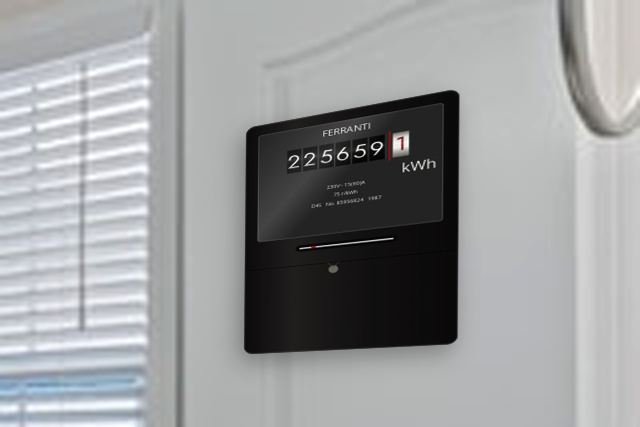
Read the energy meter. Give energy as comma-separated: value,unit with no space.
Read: 225659.1,kWh
